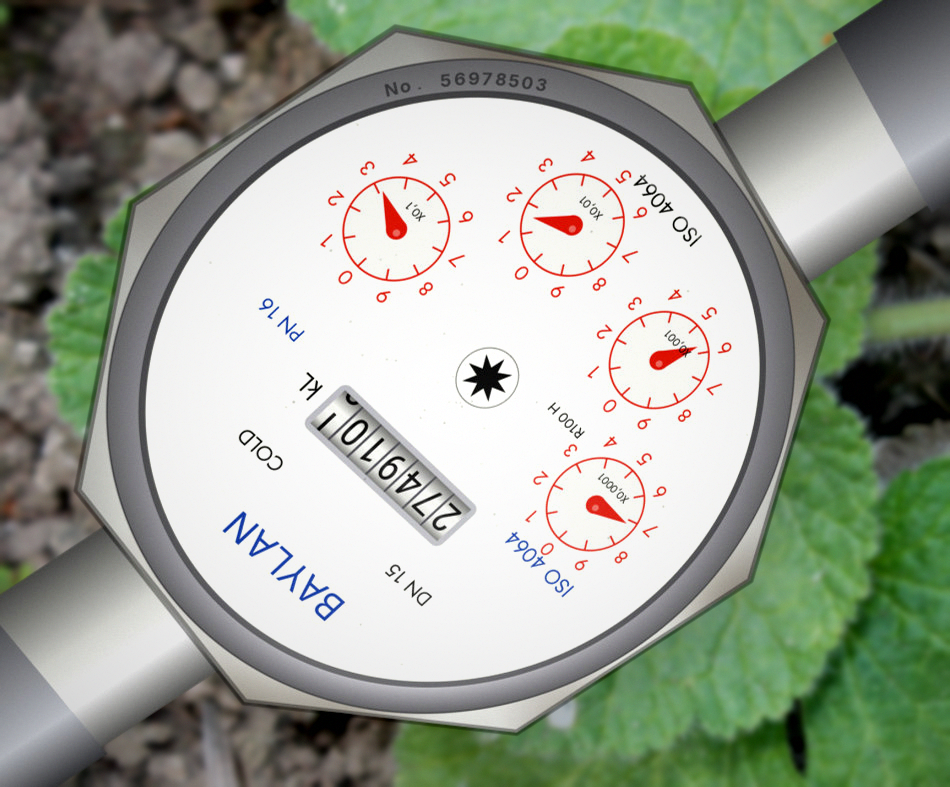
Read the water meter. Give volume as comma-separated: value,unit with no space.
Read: 2749101.3157,kL
